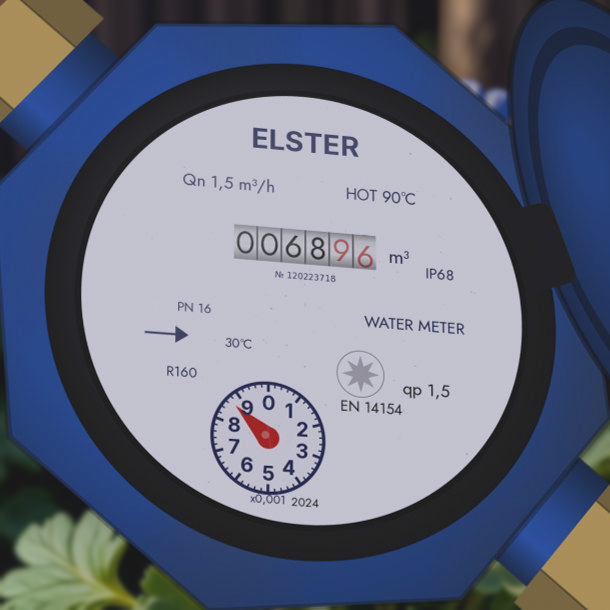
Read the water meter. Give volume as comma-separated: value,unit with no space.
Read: 68.958,m³
